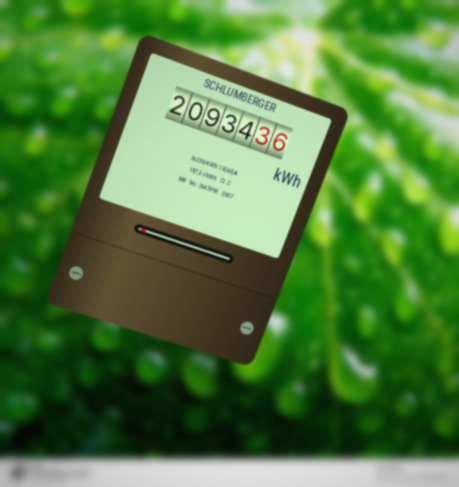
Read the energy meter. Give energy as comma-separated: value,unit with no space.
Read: 20934.36,kWh
